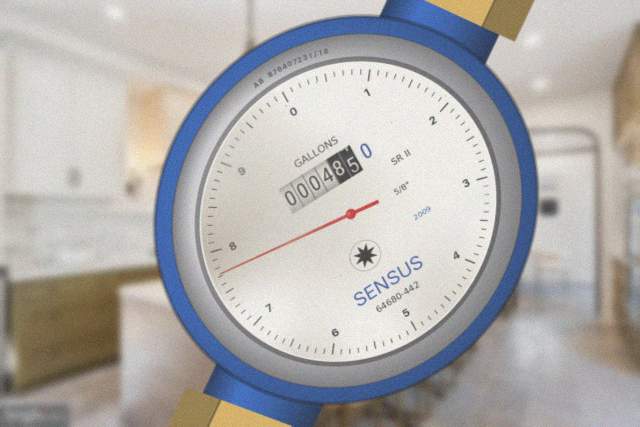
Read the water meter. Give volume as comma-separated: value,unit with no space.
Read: 4847.7,gal
